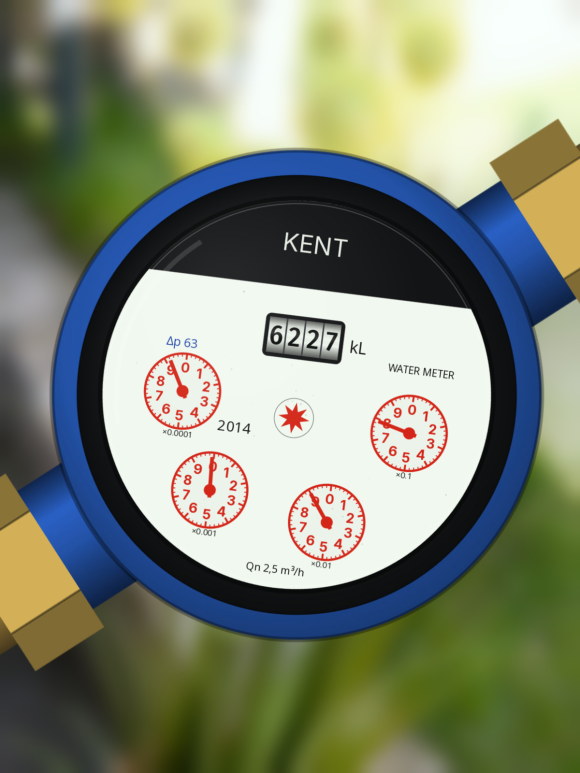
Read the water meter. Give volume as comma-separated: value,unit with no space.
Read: 6227.7899,kL
